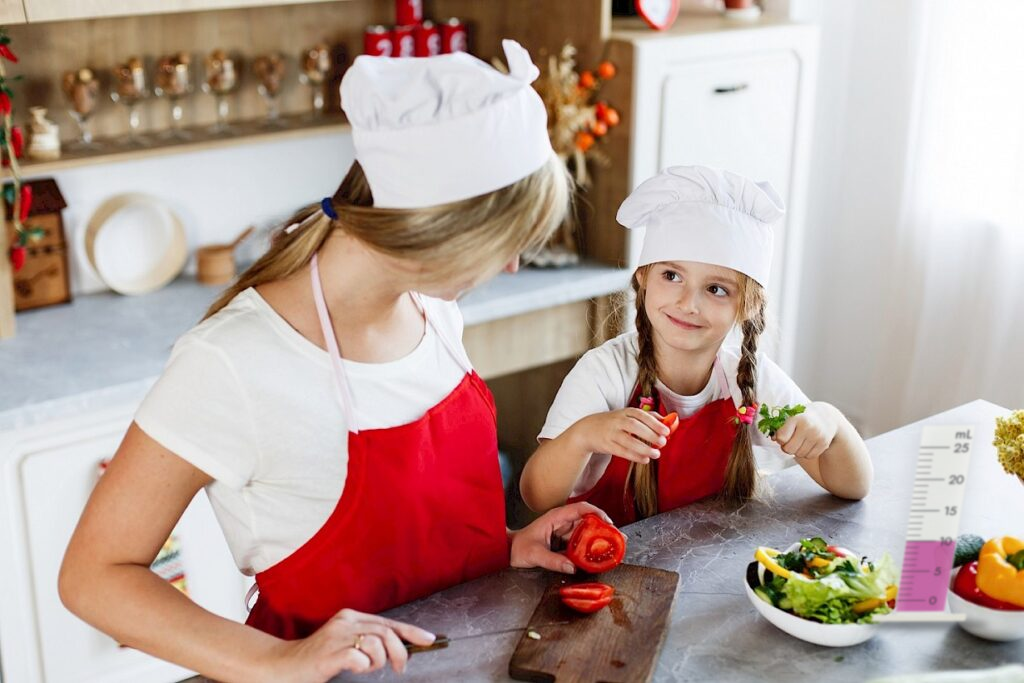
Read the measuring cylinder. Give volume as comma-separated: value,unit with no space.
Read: 10,mL
